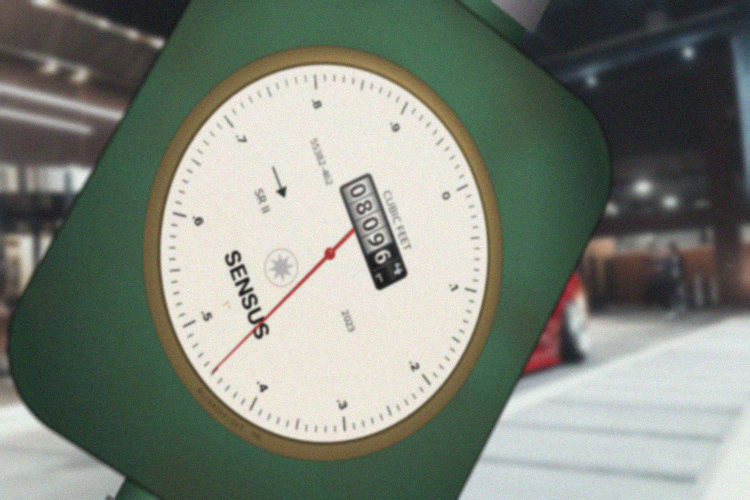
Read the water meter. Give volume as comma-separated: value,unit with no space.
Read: 80964.45,ft³
